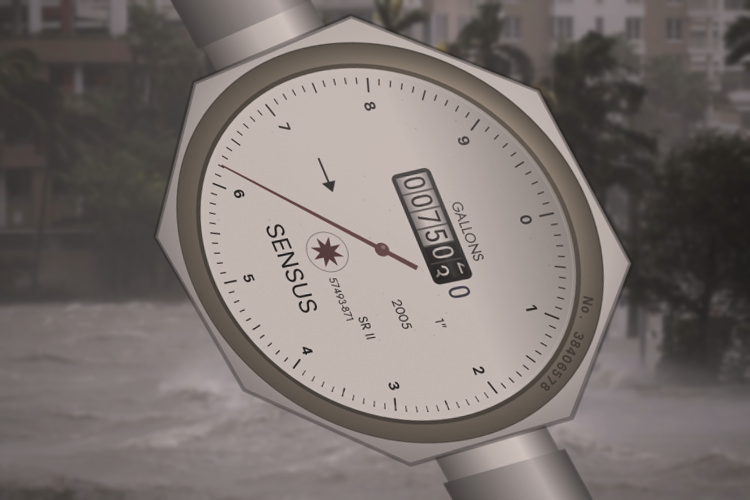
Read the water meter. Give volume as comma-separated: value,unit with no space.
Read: 75026.2,gal
